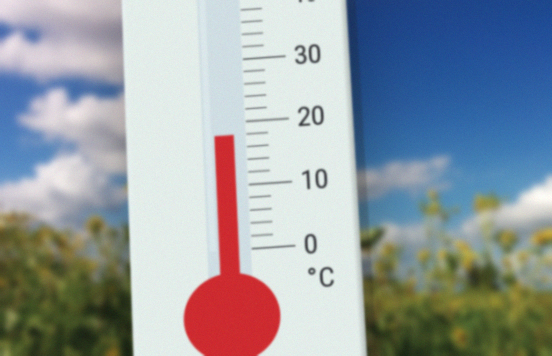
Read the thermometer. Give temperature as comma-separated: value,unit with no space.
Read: 18,°C
